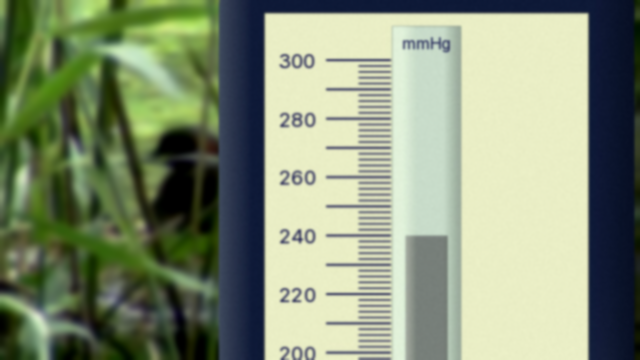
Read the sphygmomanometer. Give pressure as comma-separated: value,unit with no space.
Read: 240,mmHg
